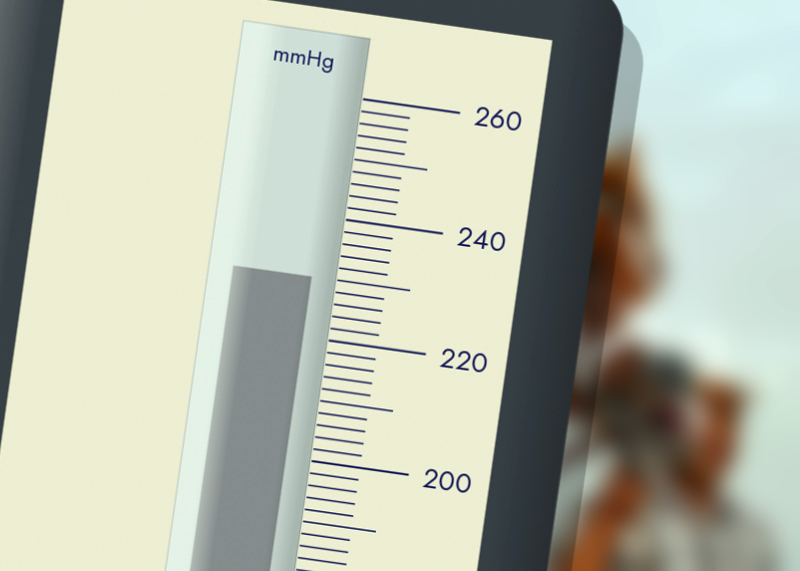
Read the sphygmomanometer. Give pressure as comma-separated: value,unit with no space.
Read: 230,mmHg
